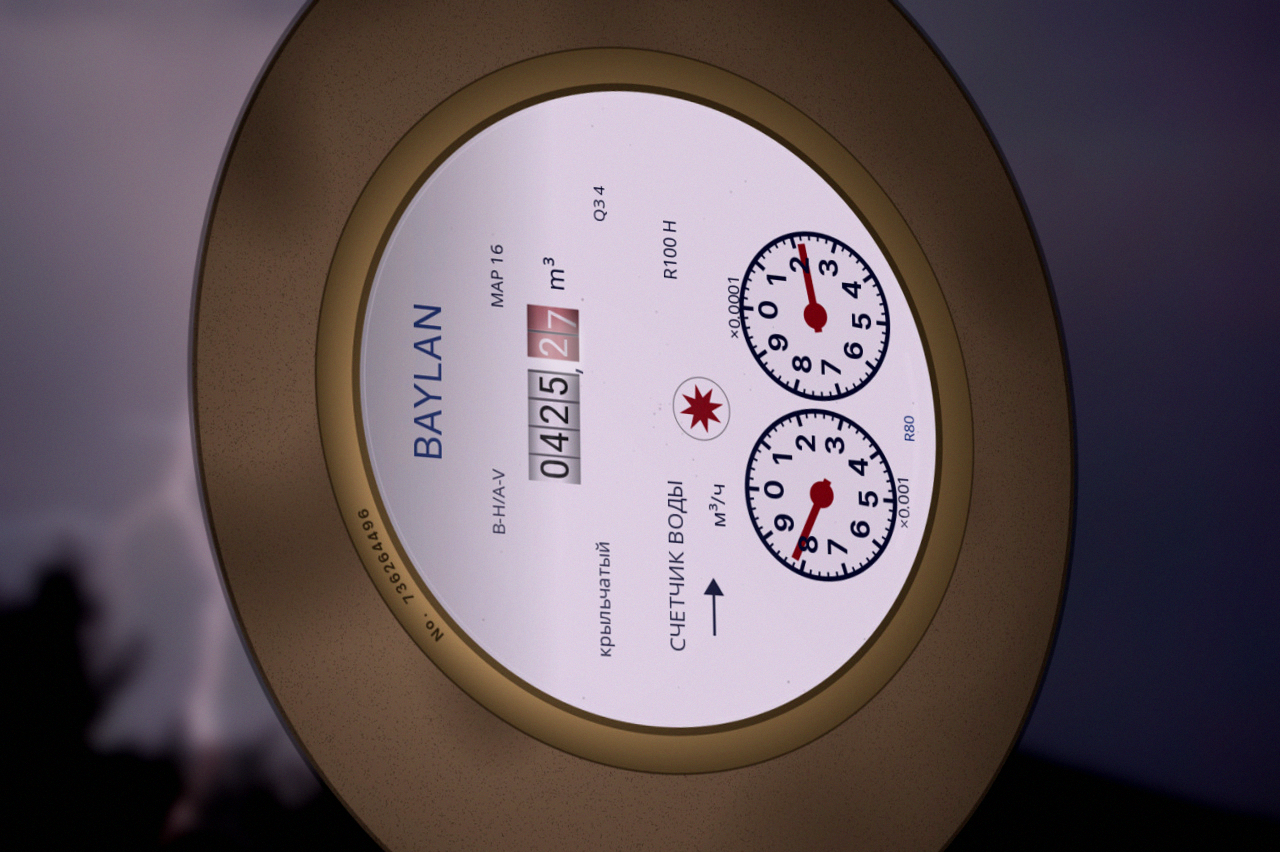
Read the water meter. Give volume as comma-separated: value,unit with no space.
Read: 425.2682,m³
